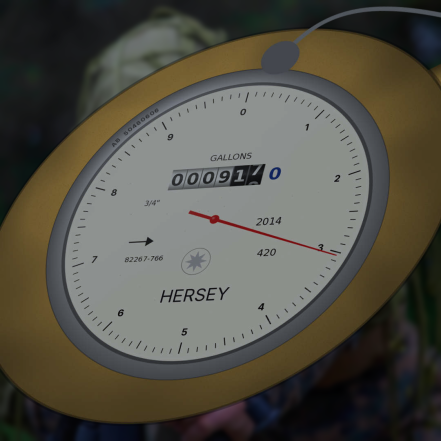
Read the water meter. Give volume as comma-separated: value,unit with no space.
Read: 9173.0,gal
